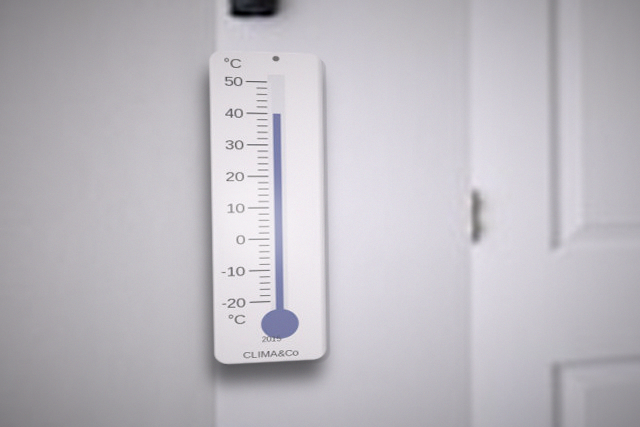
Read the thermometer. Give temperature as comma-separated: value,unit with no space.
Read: 40,°C
